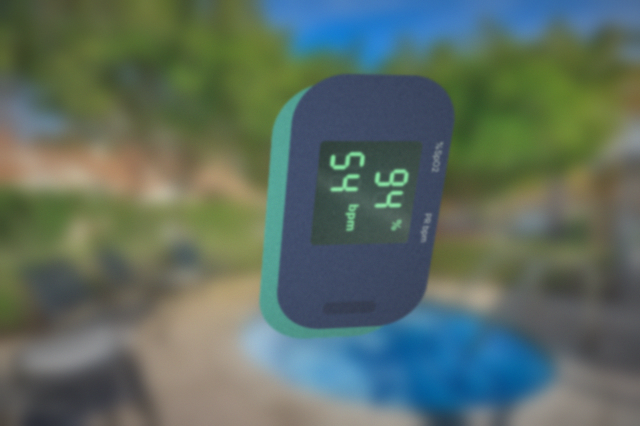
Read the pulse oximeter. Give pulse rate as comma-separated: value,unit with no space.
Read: 54,bpm
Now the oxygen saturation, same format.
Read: 94,%
